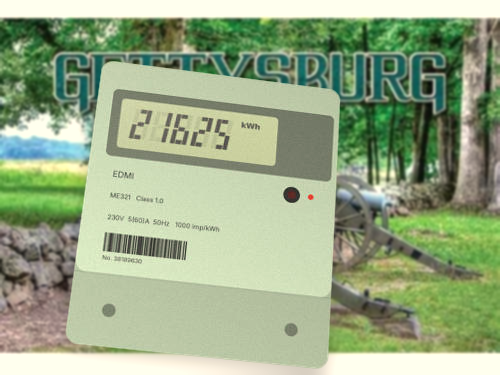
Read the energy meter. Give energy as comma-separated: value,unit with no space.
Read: 21625,kWh
